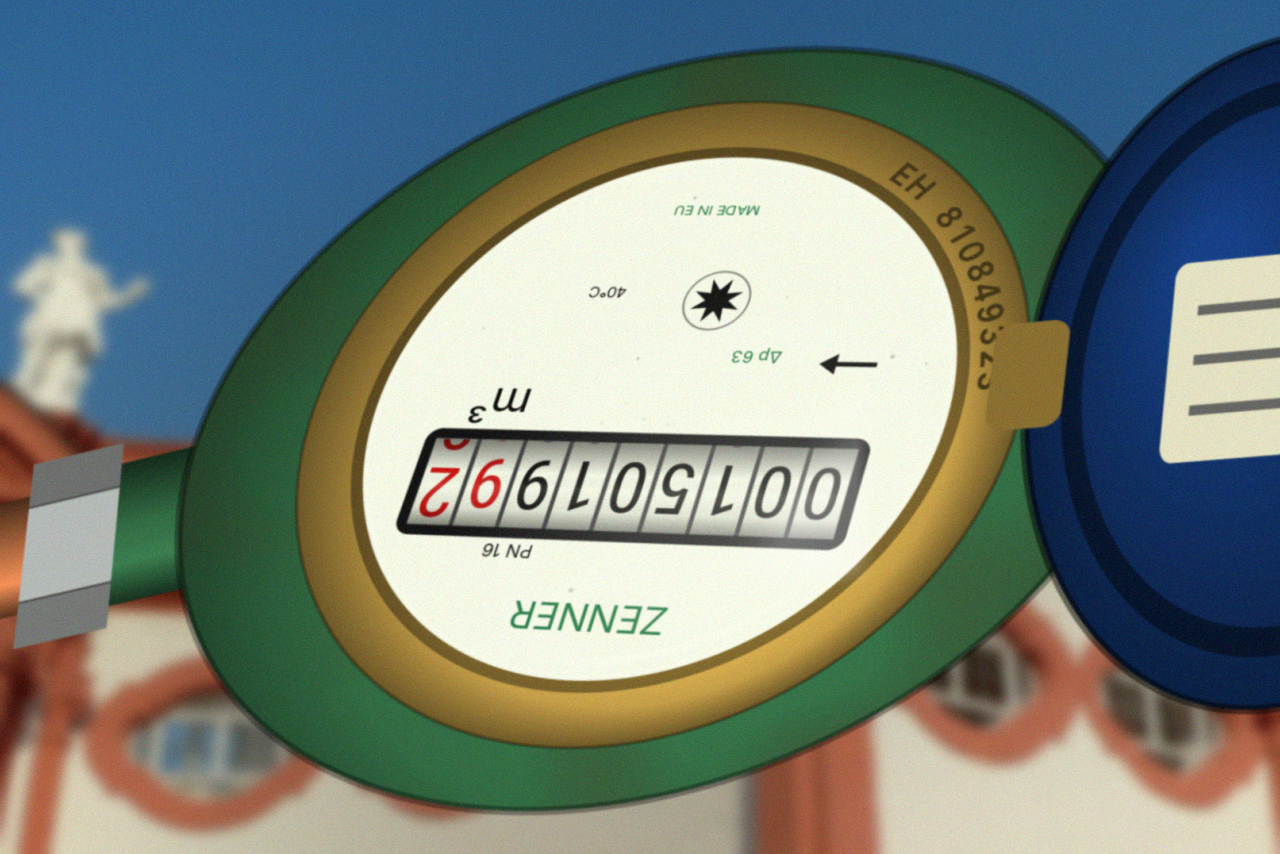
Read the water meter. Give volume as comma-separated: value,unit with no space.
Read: 15019.92,m³
